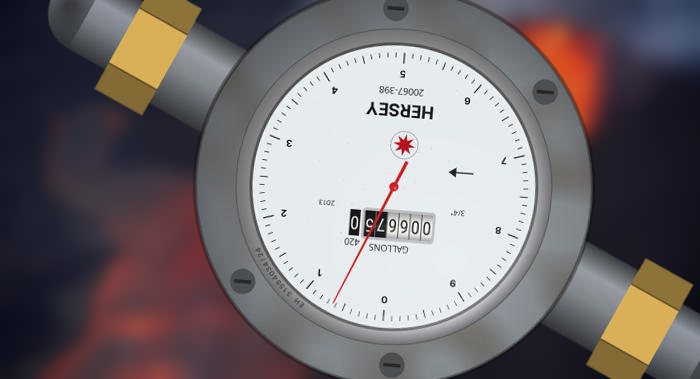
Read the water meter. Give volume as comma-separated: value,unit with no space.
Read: 66750.6,gal
